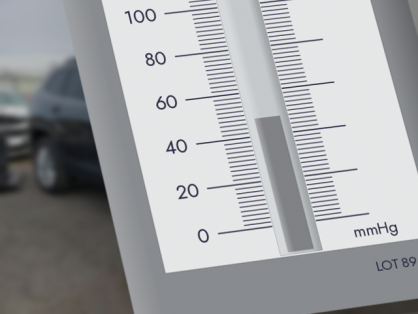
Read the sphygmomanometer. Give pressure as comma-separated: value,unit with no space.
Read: 48,mmHg
